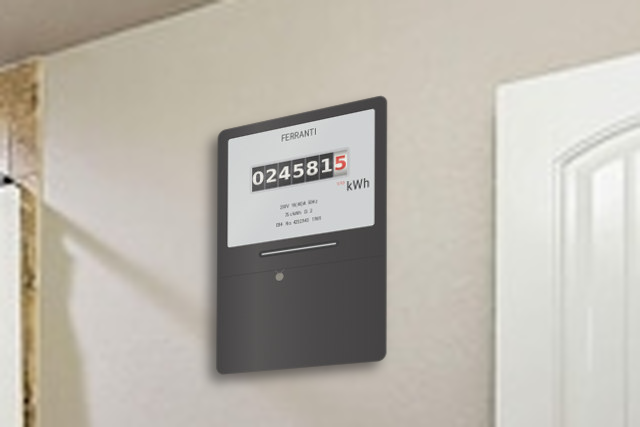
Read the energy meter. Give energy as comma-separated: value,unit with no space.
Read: 24581.5,kWh
